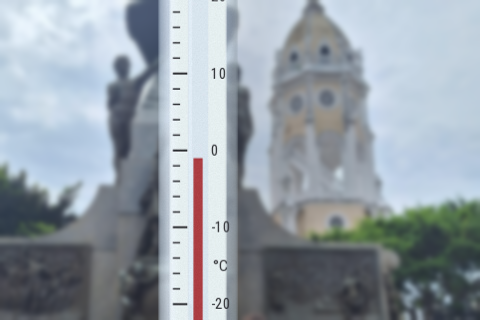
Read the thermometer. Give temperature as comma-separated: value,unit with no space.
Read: -1,°C
